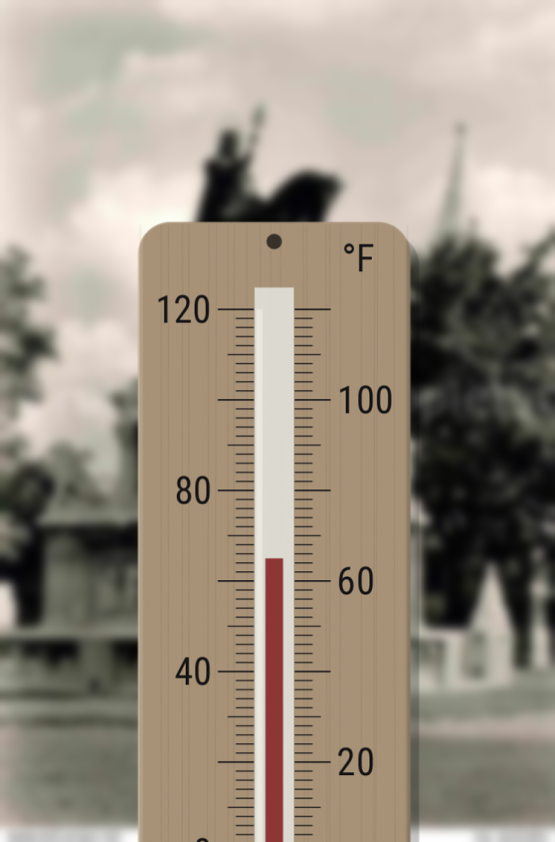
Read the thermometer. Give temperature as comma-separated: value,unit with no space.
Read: 65,°F
